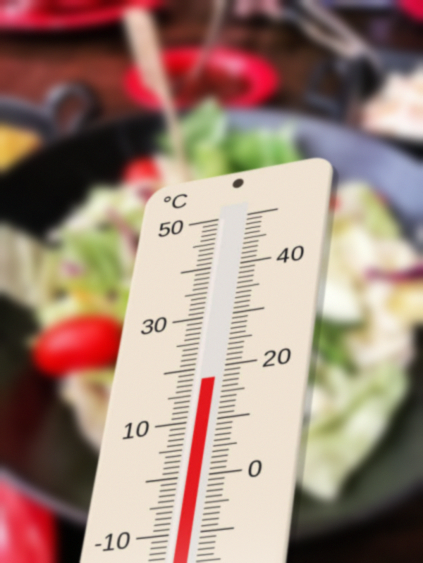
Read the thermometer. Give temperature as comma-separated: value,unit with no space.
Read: 18,°C
